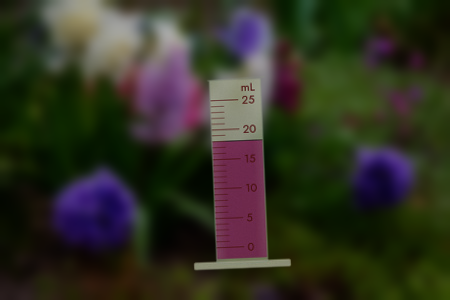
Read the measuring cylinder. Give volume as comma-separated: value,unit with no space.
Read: 18,mL
